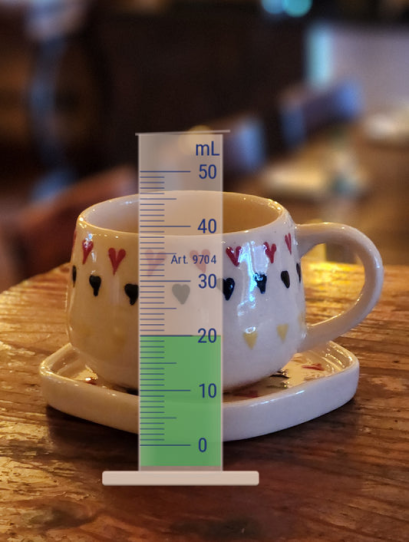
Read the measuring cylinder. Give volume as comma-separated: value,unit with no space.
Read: 20,mL
